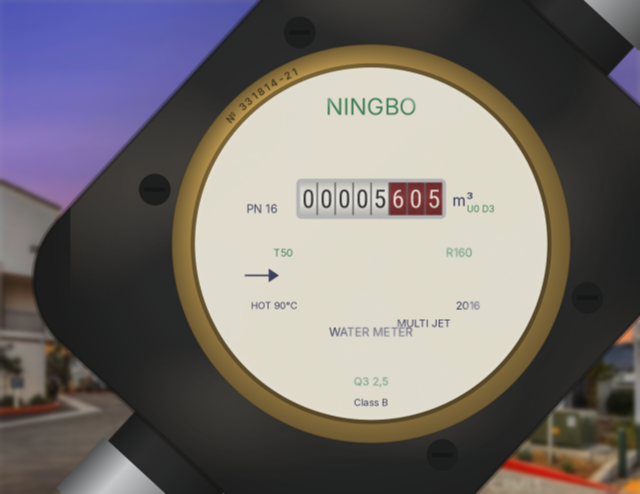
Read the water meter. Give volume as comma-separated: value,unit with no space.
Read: 5.605,m³
